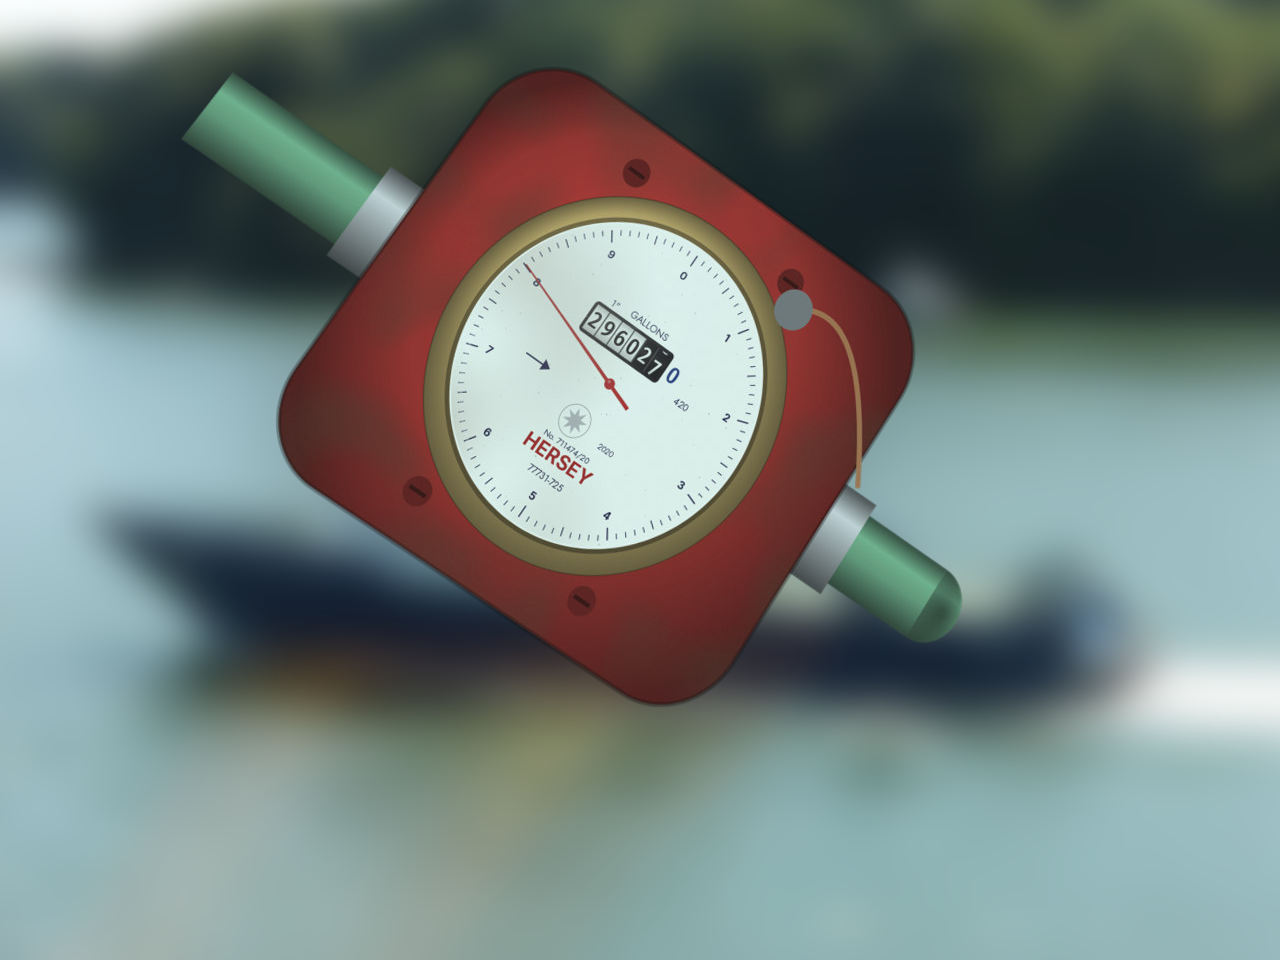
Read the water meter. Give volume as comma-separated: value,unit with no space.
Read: 2960268.0,gal
